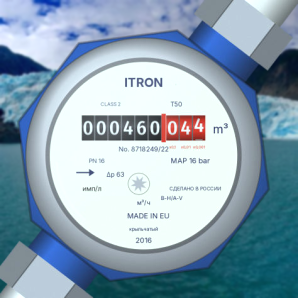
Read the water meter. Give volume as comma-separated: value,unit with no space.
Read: 460.044,m³
